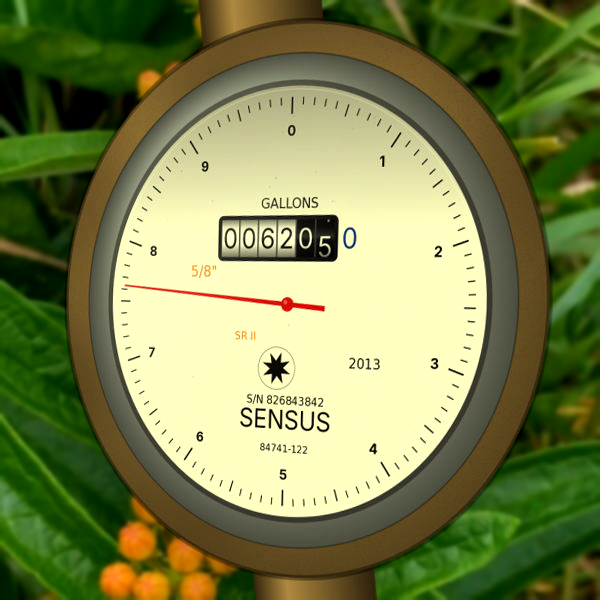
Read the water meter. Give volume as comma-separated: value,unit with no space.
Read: 62047.6,gal
